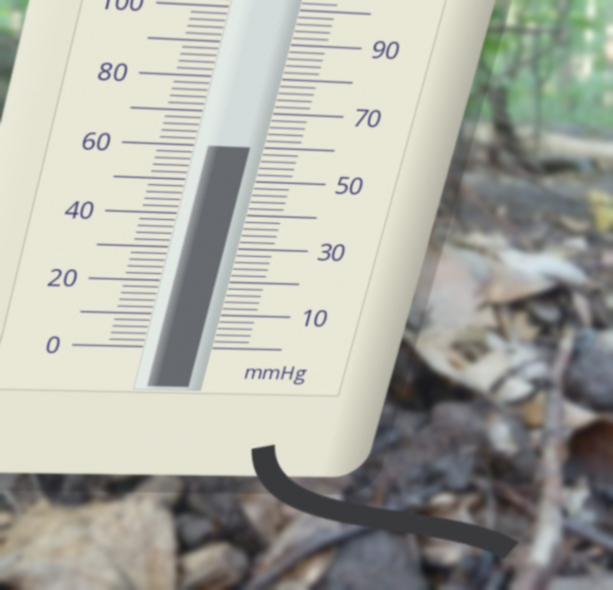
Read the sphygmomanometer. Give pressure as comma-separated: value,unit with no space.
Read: 60,mmHg
